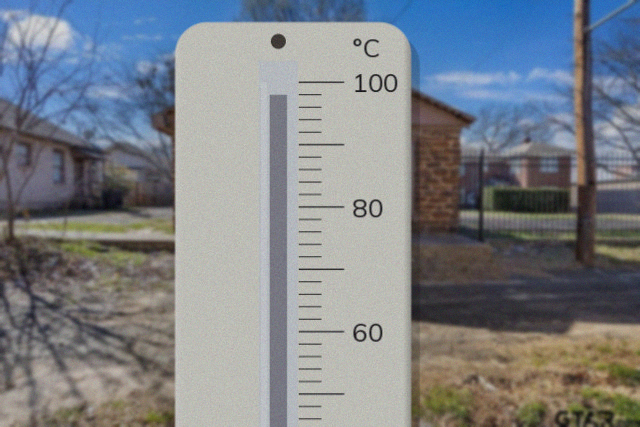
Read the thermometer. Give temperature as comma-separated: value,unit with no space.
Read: 98,°C
